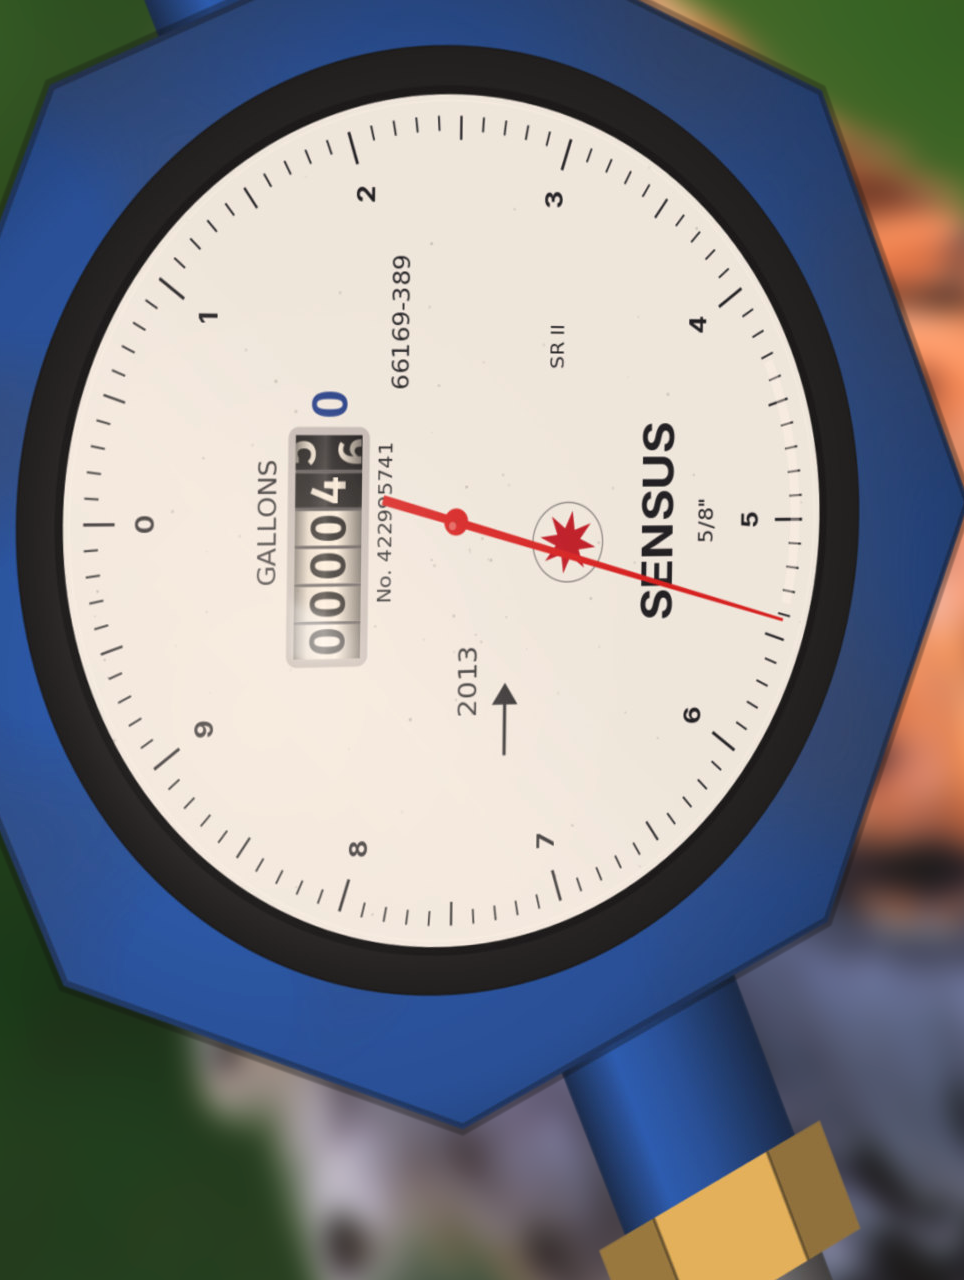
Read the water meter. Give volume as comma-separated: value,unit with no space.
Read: 455.4,gal
